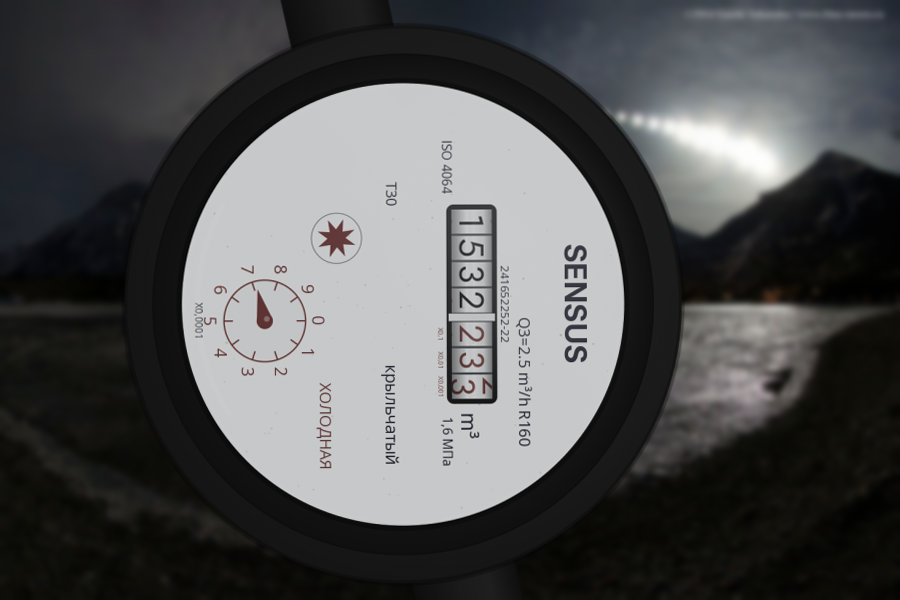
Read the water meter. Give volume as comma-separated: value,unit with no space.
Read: 1532.2327,m³
